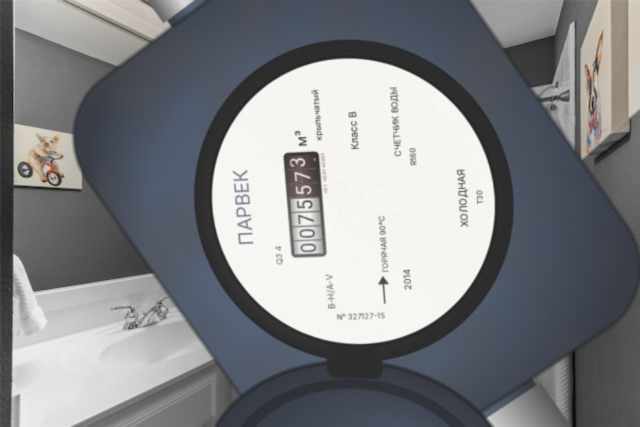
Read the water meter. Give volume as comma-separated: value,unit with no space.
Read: 75.573,m³
